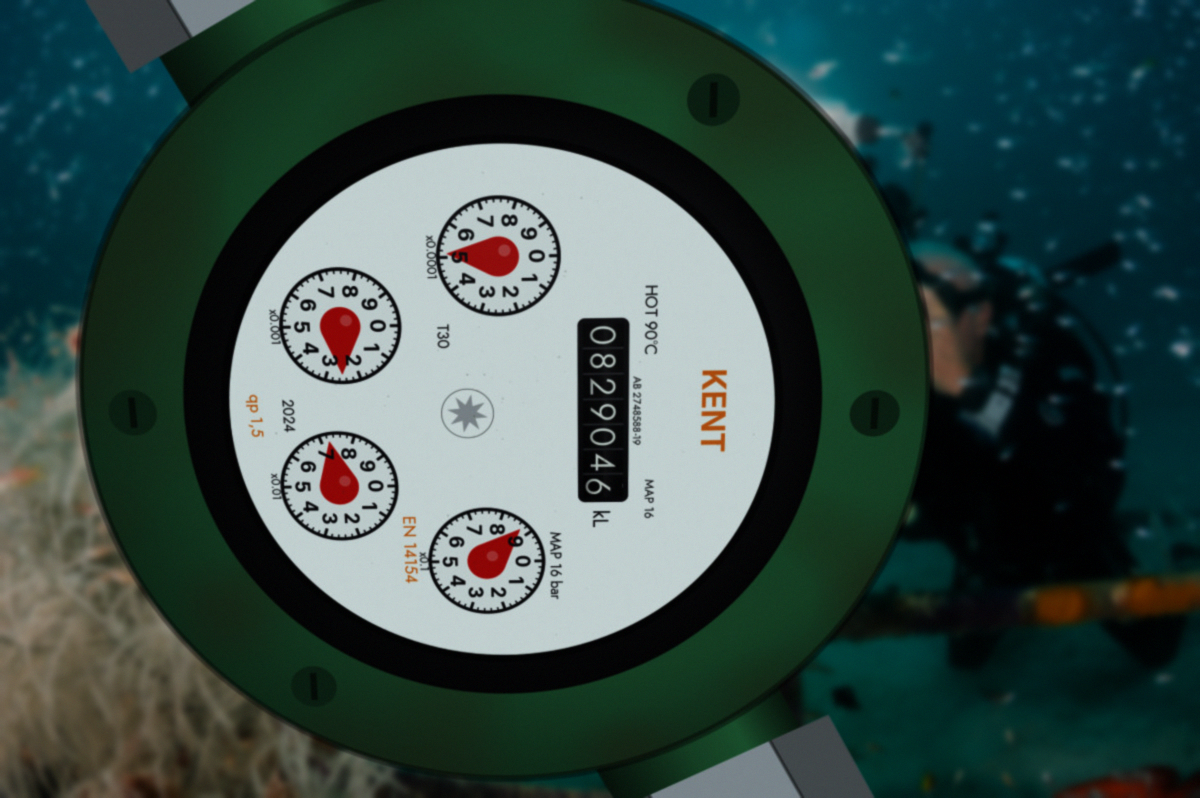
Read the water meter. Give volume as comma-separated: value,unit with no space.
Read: 829045.8725,kL
